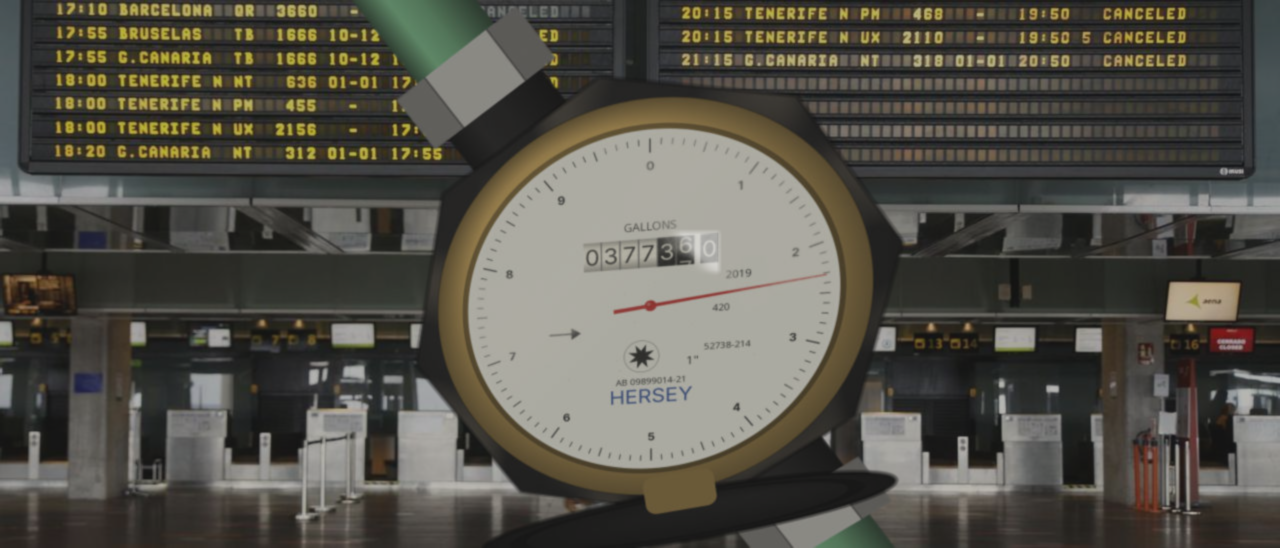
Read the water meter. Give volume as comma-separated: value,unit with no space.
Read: 377362.3,gal
